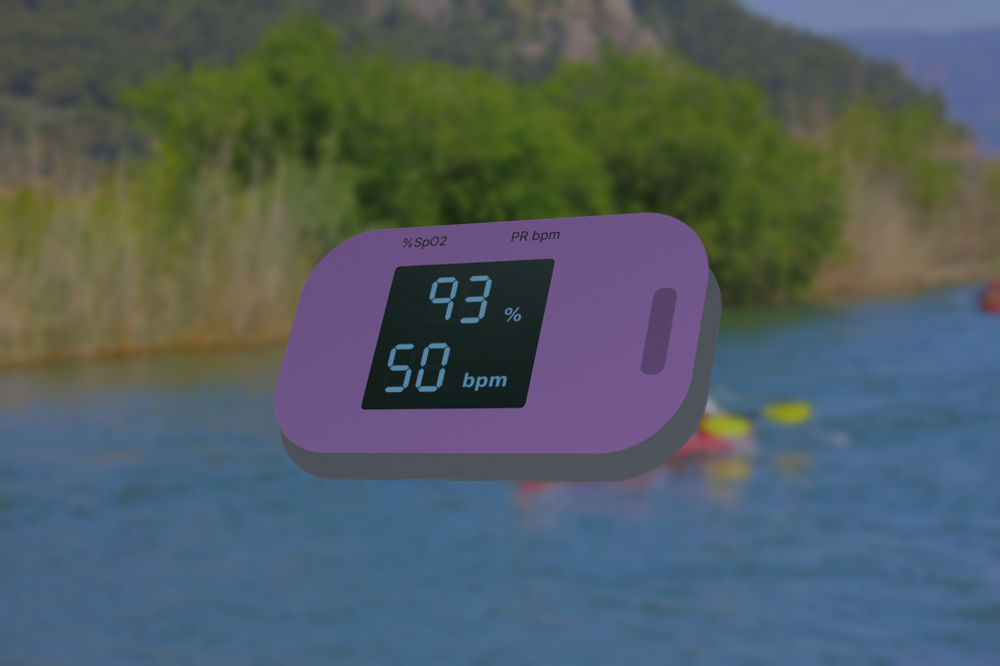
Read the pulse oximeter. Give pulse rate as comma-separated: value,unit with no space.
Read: 50,bpm
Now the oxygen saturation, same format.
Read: 93,%
